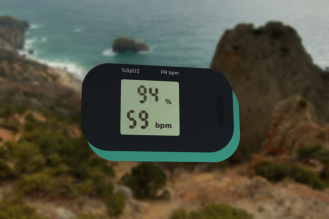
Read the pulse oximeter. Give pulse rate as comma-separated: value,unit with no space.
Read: 59,bpm
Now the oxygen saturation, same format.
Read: 94,%
